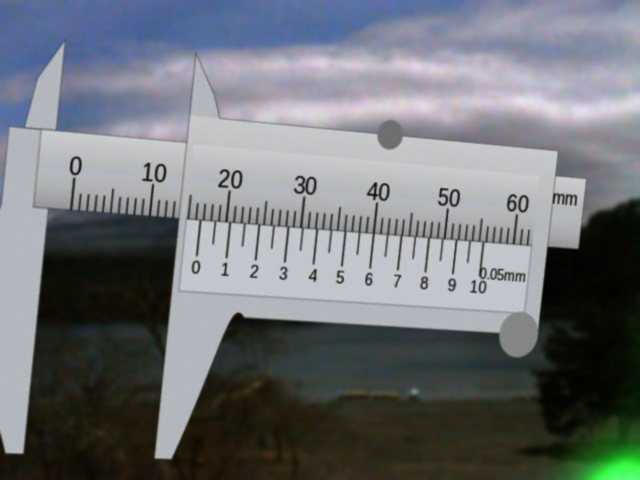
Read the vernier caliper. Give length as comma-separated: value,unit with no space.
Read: 16.6,mm
